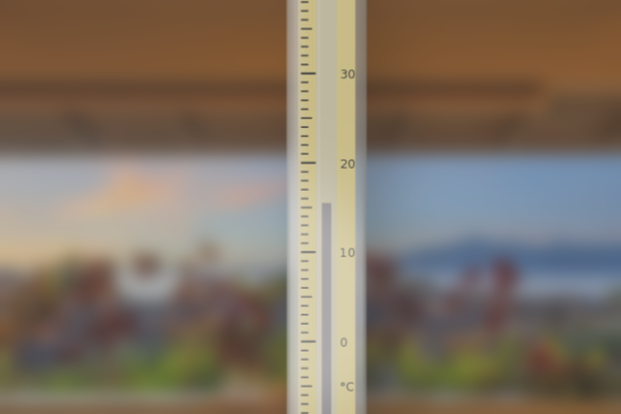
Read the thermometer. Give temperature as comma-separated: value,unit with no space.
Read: 15.5,°C
